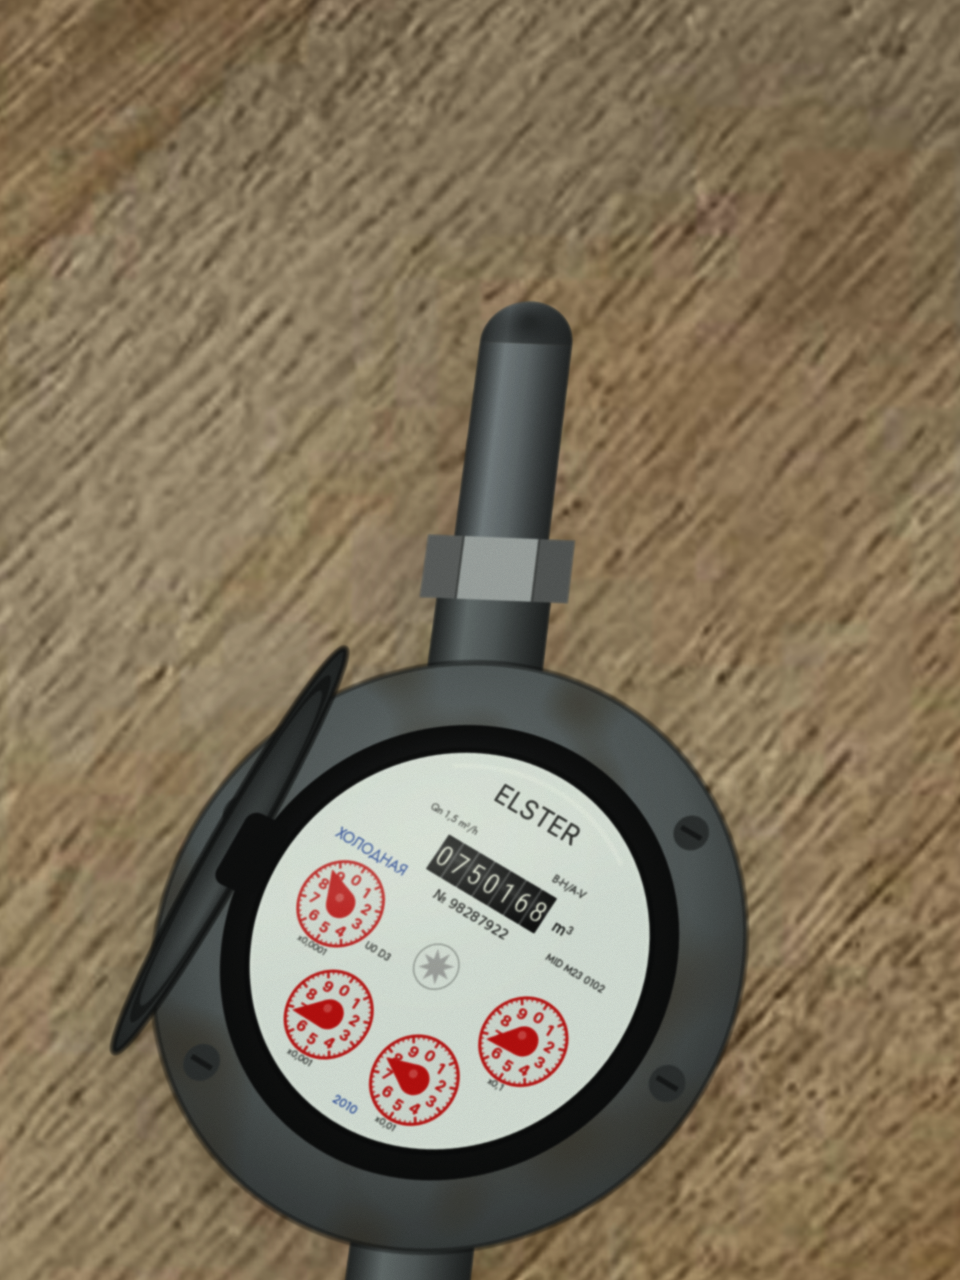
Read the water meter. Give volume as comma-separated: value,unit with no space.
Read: 750168.6768,m³
